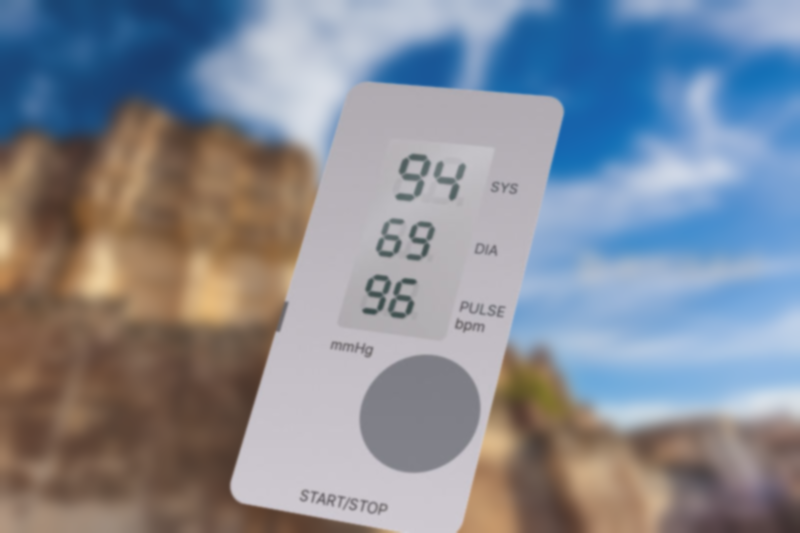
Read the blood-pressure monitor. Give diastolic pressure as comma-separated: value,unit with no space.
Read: 69,mmHg
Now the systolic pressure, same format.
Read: 94,mmHg
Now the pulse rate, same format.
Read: 96,bpm
